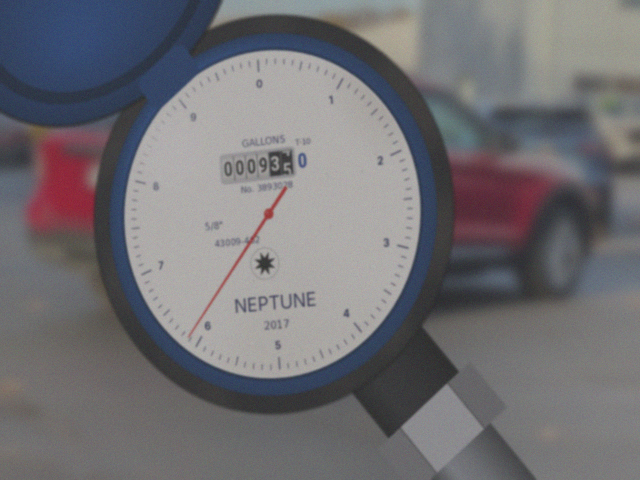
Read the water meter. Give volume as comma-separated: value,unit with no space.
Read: 9346.1,gal
